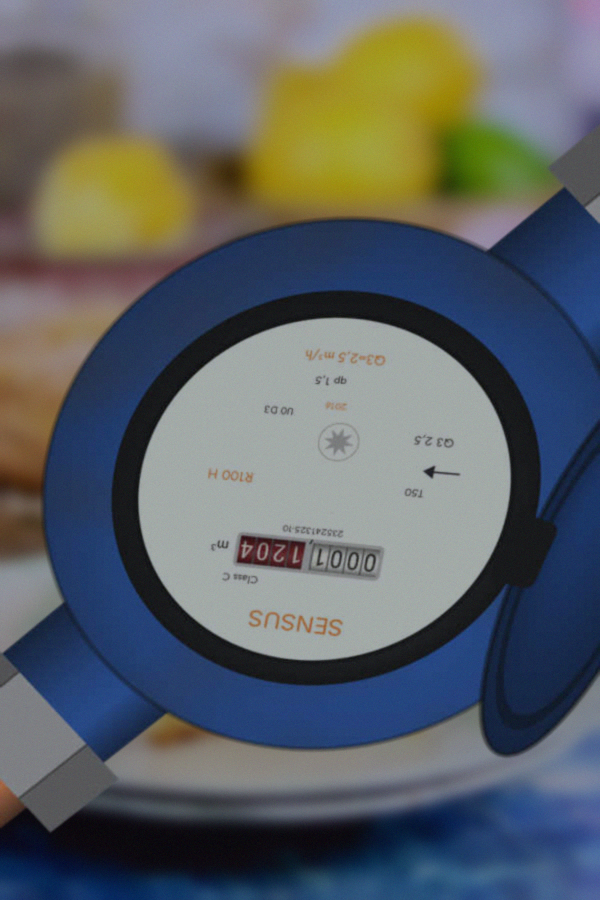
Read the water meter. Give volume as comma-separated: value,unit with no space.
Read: 1.1204,m³
